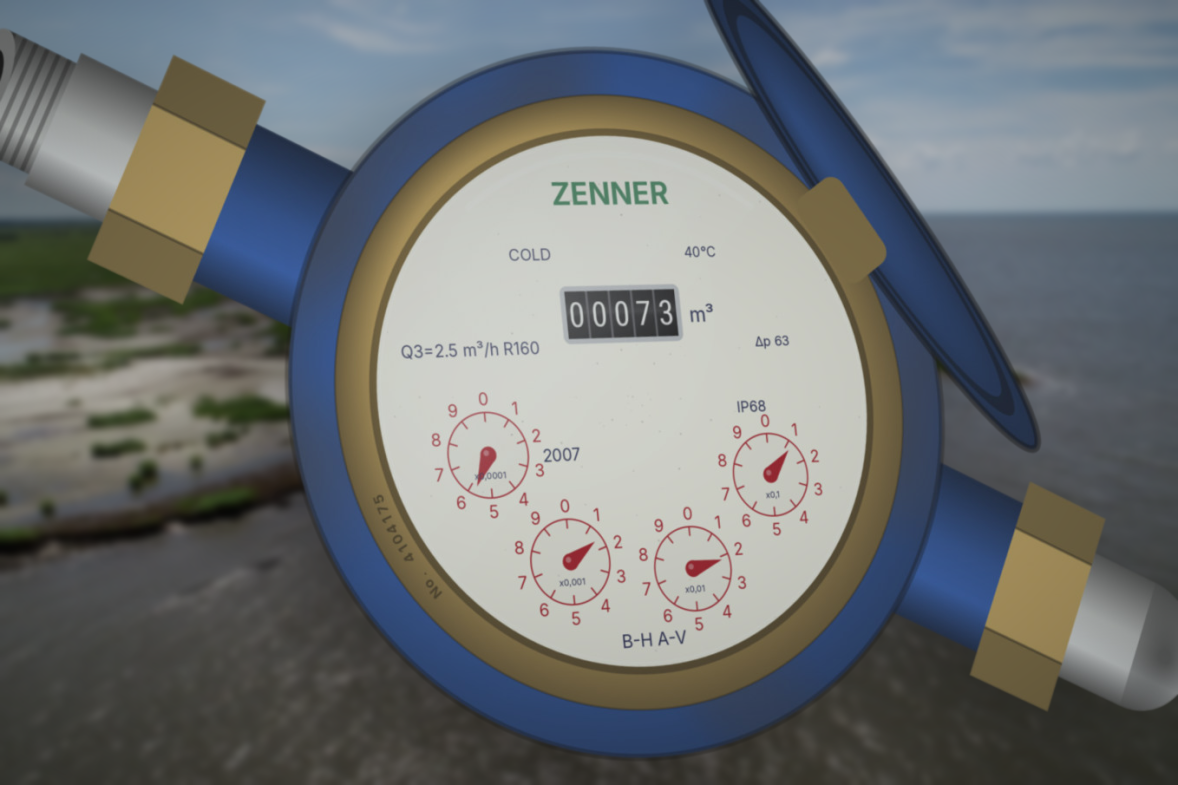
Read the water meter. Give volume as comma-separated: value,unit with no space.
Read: 73.1215,m³
